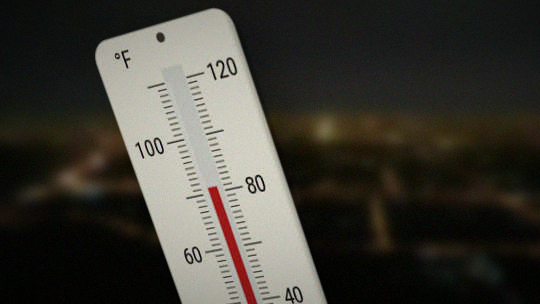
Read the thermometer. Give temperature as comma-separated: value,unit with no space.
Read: 82,°F
